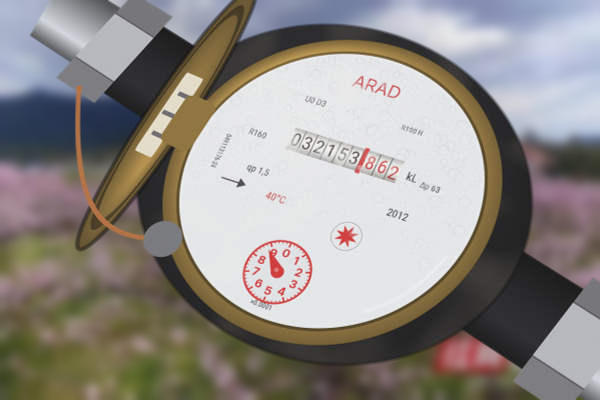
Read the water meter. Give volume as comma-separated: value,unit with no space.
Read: 32153.8618,kL
